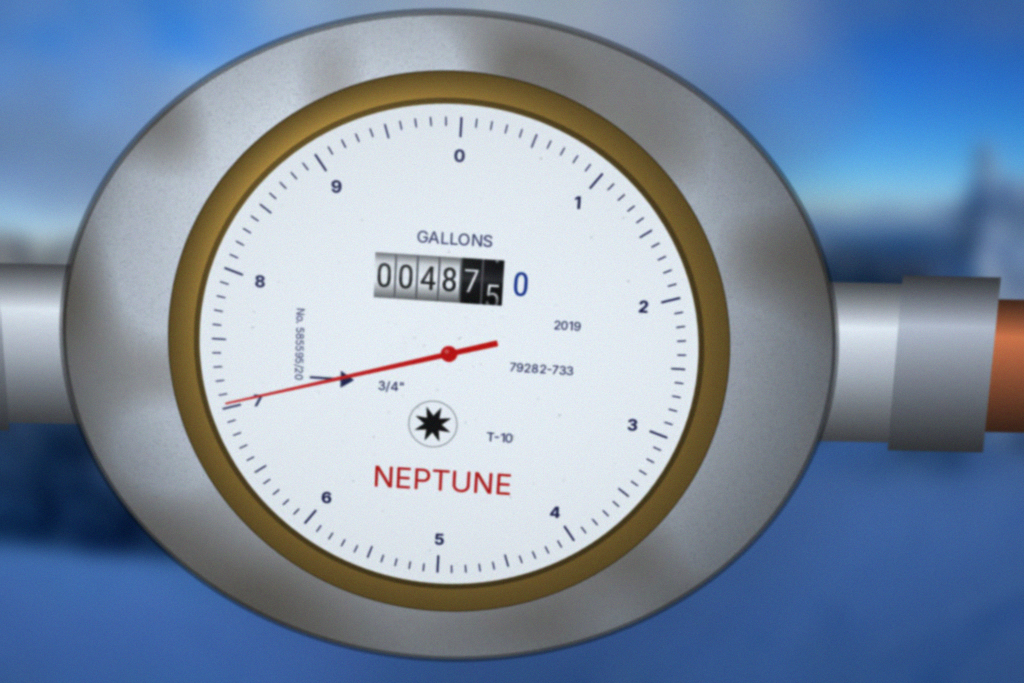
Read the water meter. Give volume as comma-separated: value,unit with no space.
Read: 48747.0,gal
